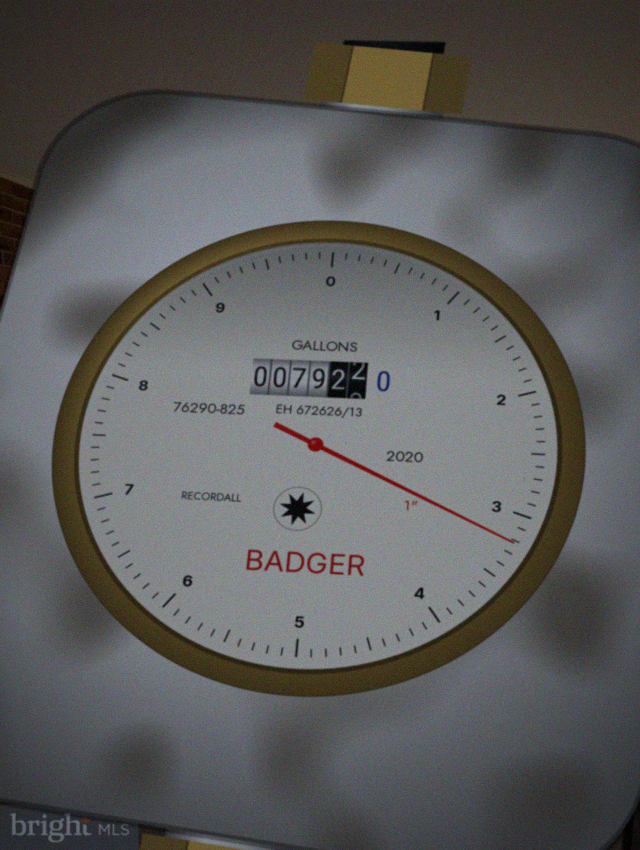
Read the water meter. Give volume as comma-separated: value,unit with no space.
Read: 79223.2,gal
